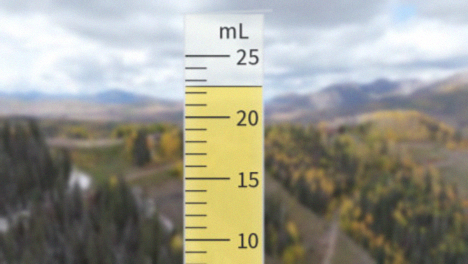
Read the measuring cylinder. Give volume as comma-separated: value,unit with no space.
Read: 22.5,mL
